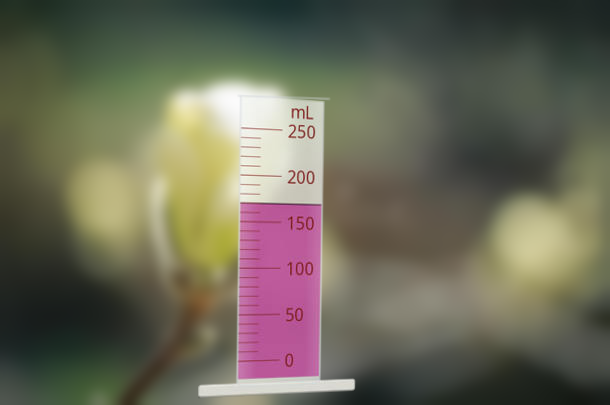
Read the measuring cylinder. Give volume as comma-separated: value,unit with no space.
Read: 170,mL
